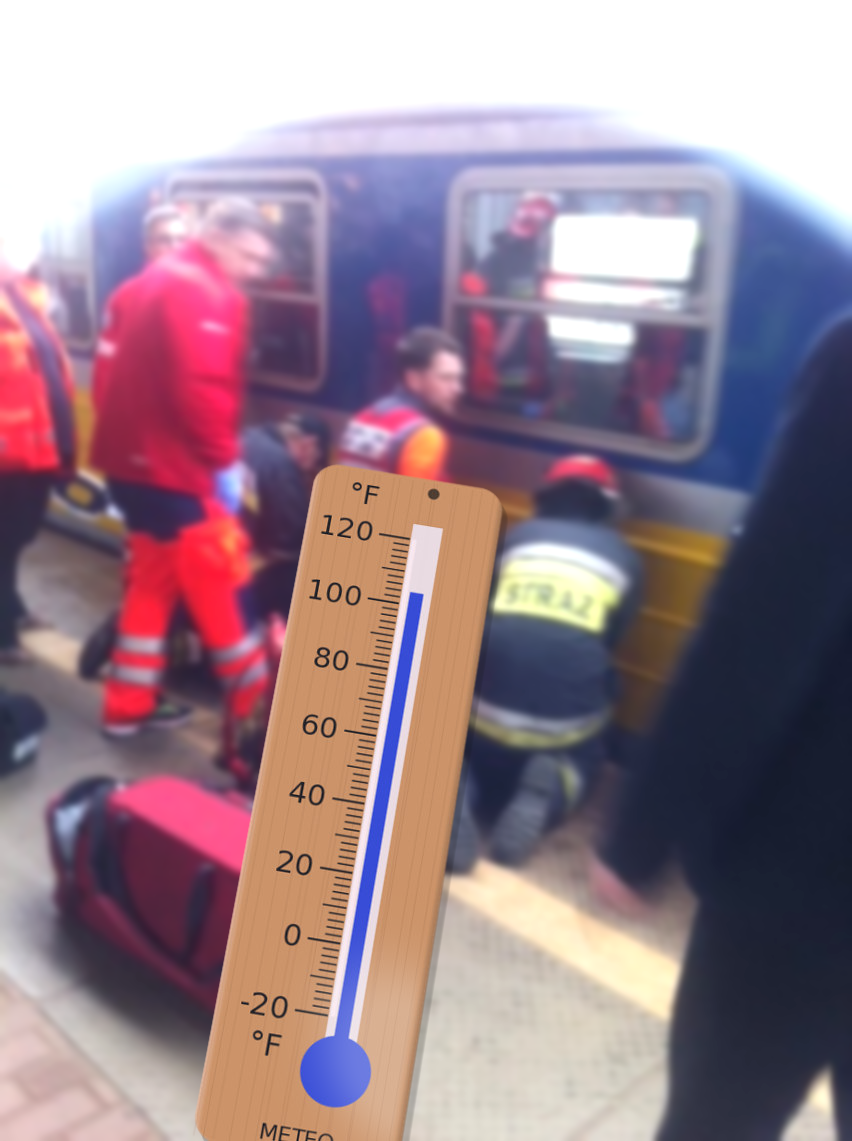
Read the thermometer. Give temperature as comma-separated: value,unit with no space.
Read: 104,°F
